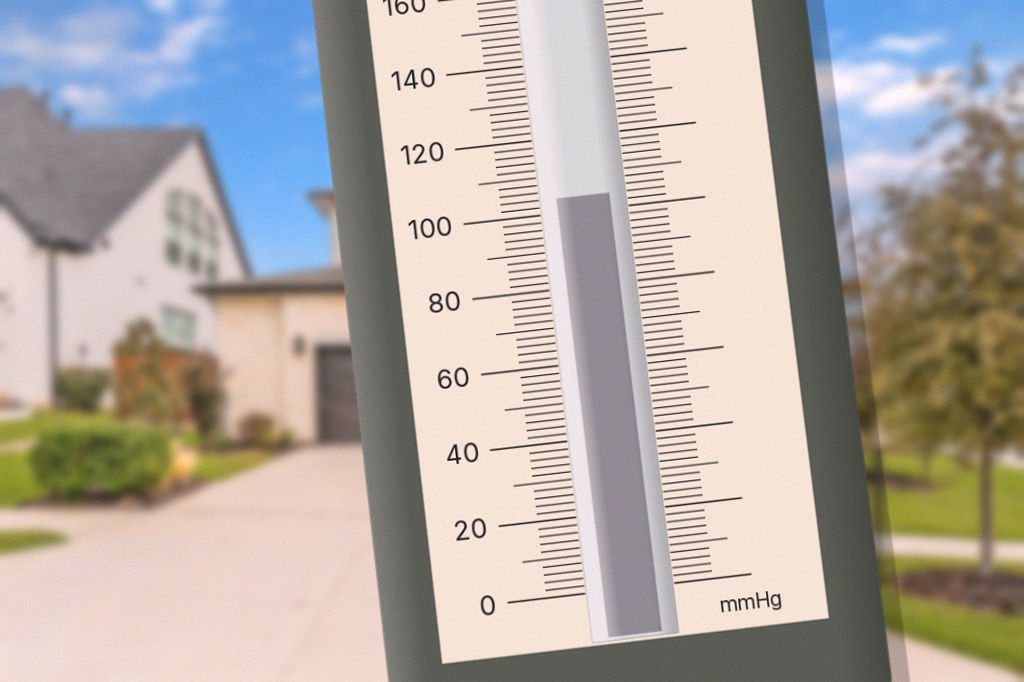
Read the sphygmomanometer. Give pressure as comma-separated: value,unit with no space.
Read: 104,mmHg
